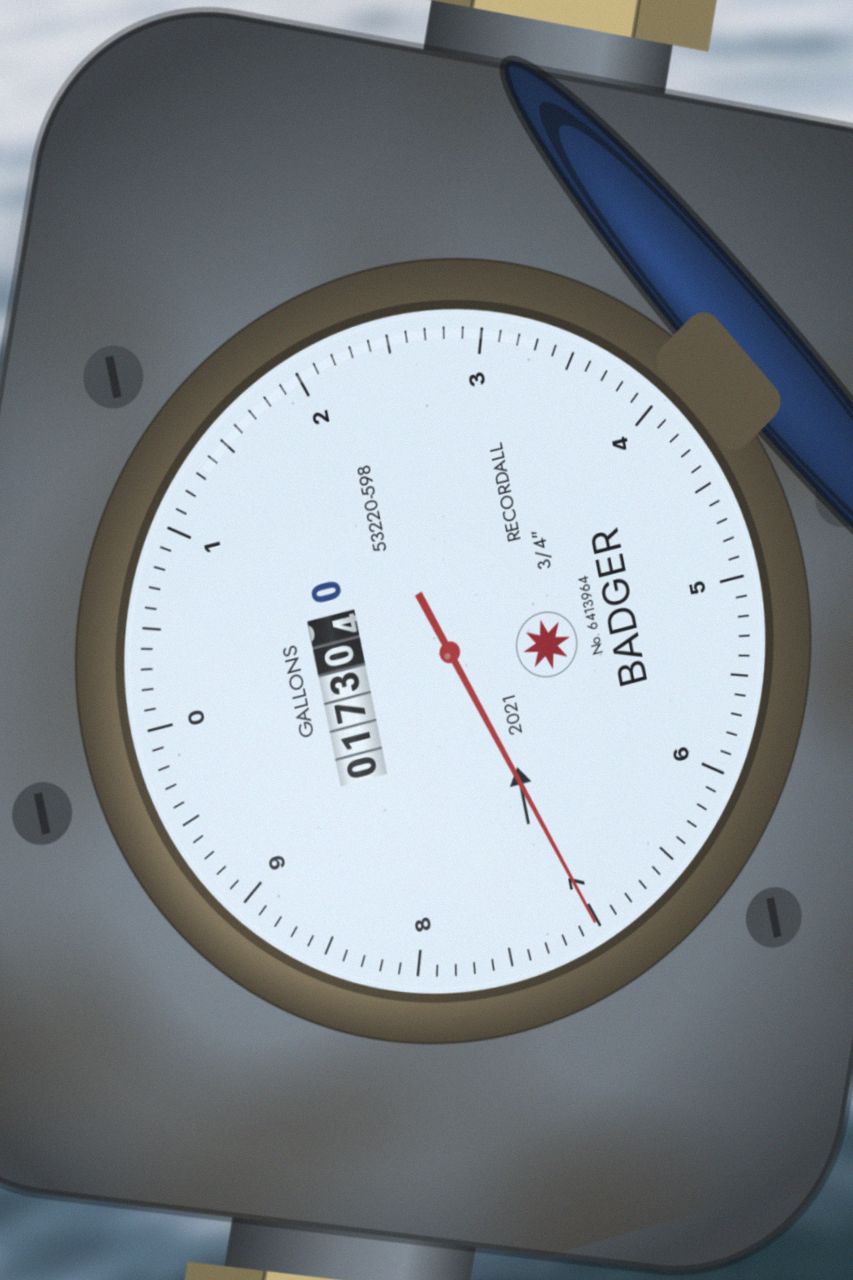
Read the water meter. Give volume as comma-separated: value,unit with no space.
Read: 173037.0,gal
